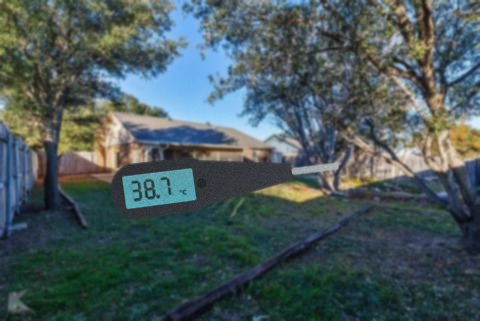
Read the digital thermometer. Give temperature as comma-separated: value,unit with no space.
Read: 38.7,°C
